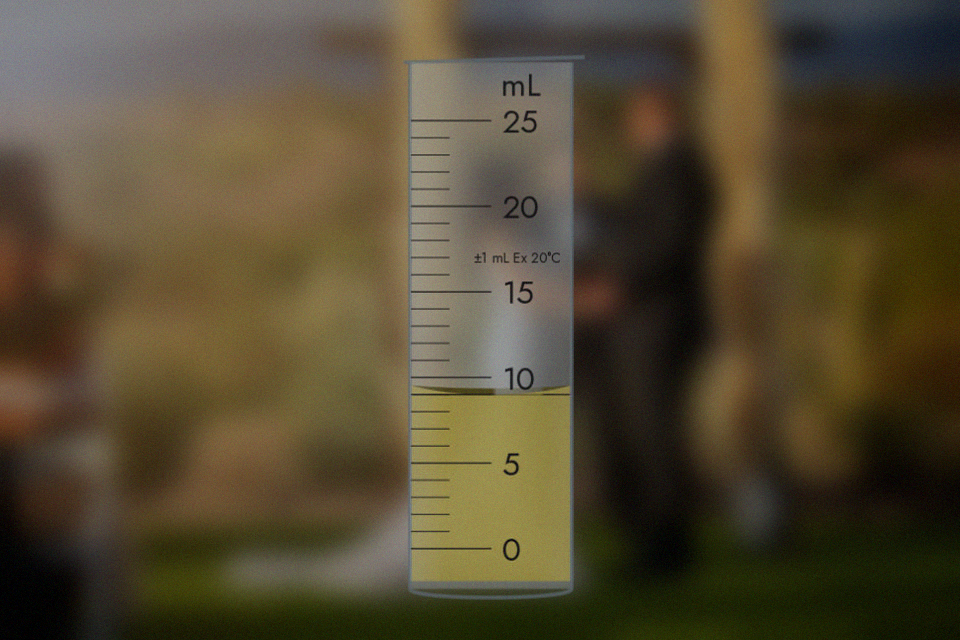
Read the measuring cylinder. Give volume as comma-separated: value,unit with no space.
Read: 9,mL
